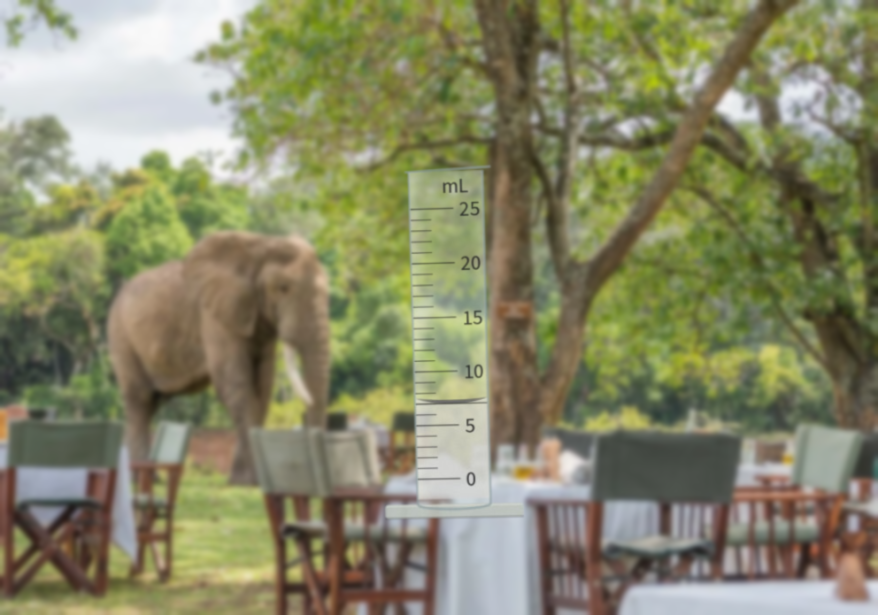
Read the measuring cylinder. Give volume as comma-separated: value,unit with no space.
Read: 7,mL
